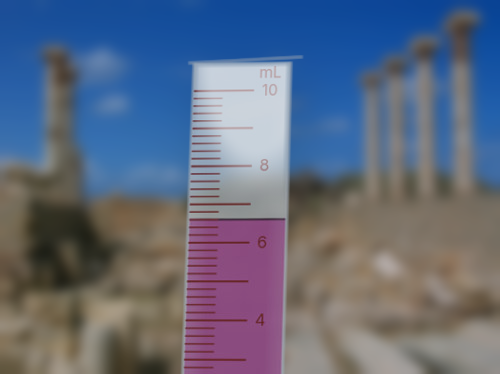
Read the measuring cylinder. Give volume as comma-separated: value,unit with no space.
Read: 6.6,mL
